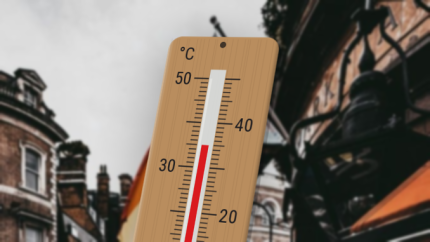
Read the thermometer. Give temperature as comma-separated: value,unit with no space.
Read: 35,°C
